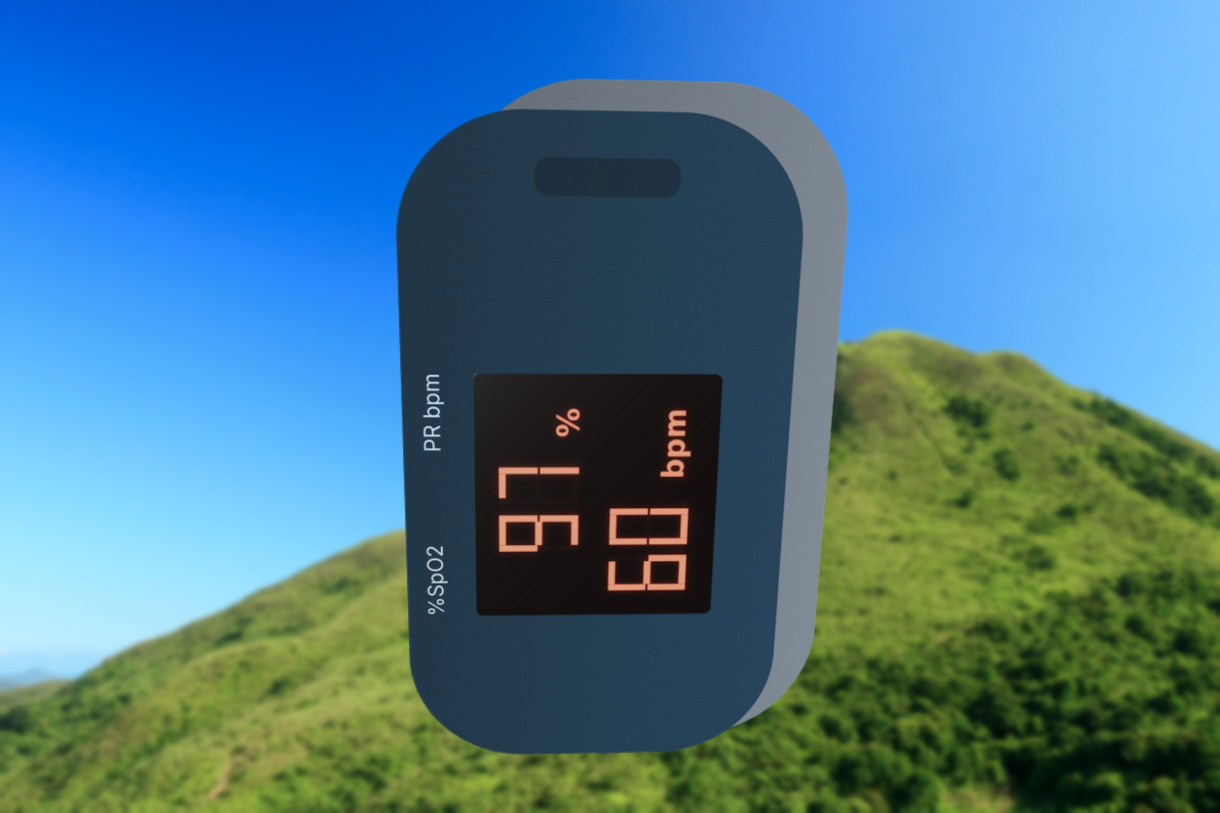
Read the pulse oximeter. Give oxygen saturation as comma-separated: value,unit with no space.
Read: 97,%
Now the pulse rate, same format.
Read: 60,bpm
